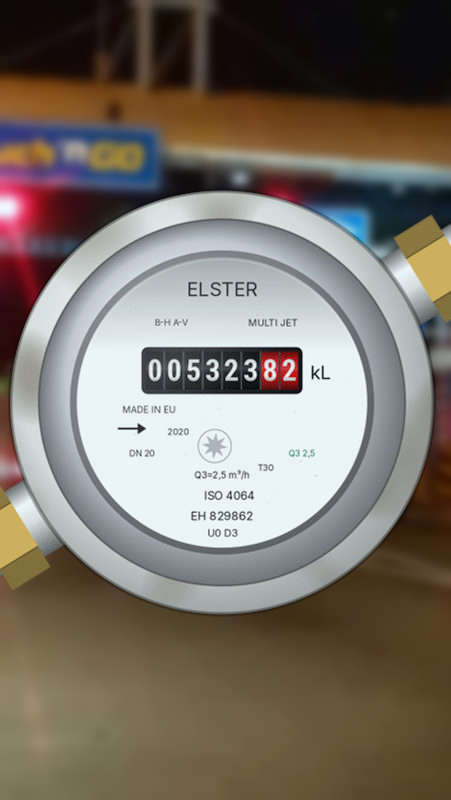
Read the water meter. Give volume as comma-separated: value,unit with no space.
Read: 5323.82,kL
